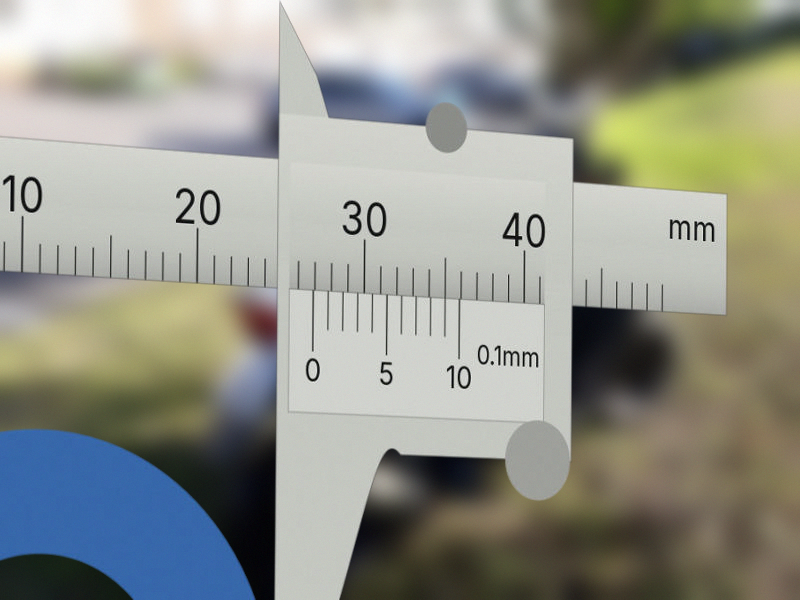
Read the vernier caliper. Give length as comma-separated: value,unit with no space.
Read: 26.9,mm
